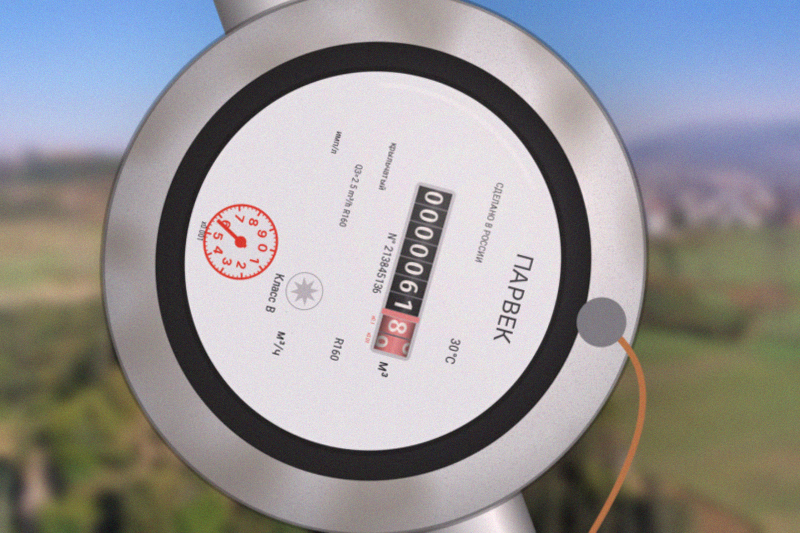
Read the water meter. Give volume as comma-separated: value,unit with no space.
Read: 61.885,m³
